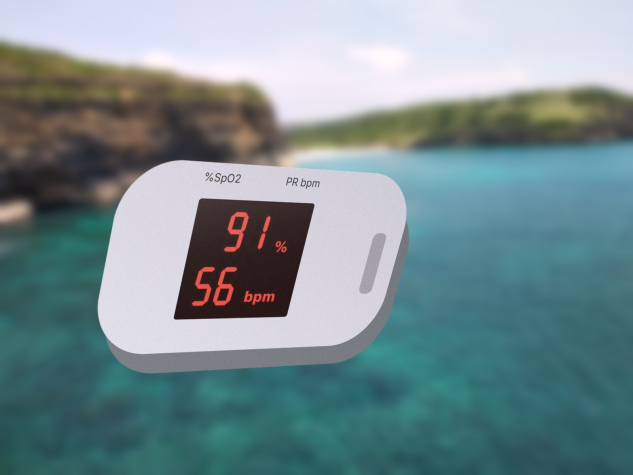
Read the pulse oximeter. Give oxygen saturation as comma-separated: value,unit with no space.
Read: 91,%
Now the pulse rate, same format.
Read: 56,bpm
